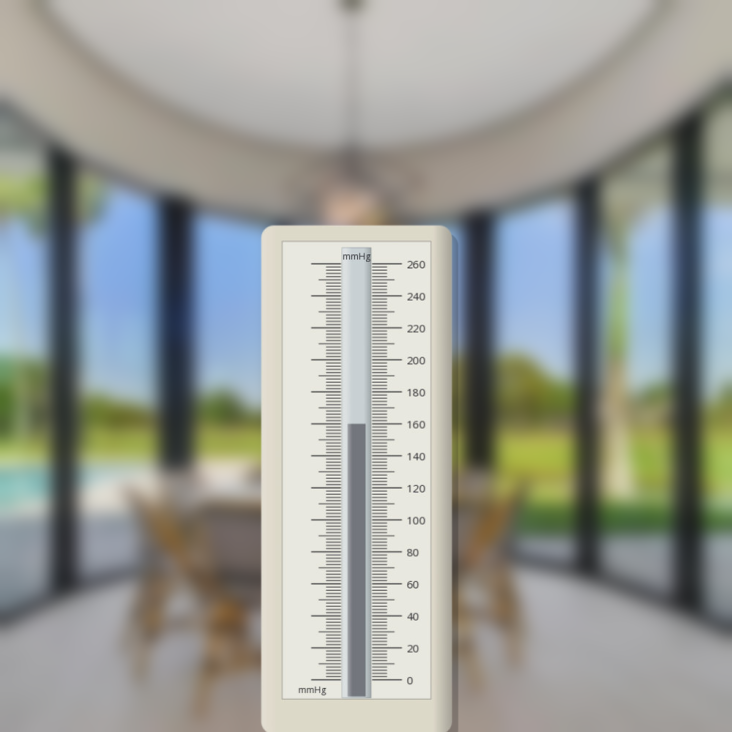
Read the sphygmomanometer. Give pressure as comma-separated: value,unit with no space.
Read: 160,mmHg
